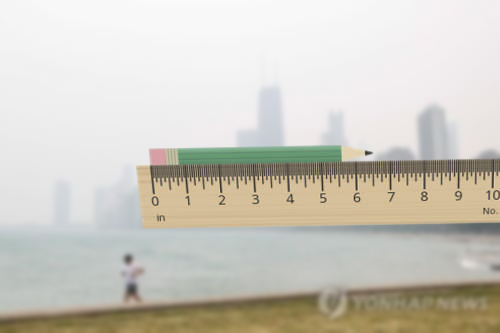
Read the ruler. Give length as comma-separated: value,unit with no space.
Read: 6.5,in
